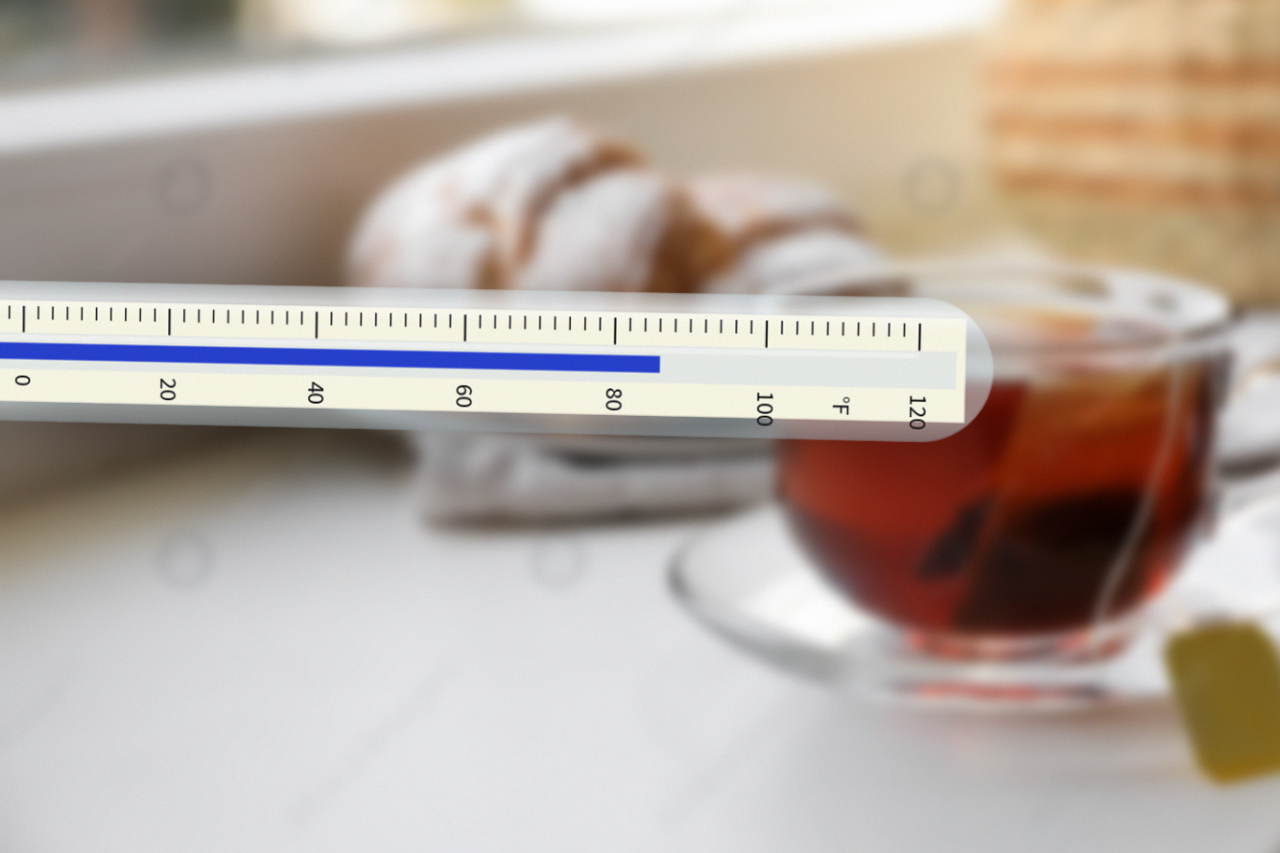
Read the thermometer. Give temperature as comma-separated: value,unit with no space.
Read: 86,°F
